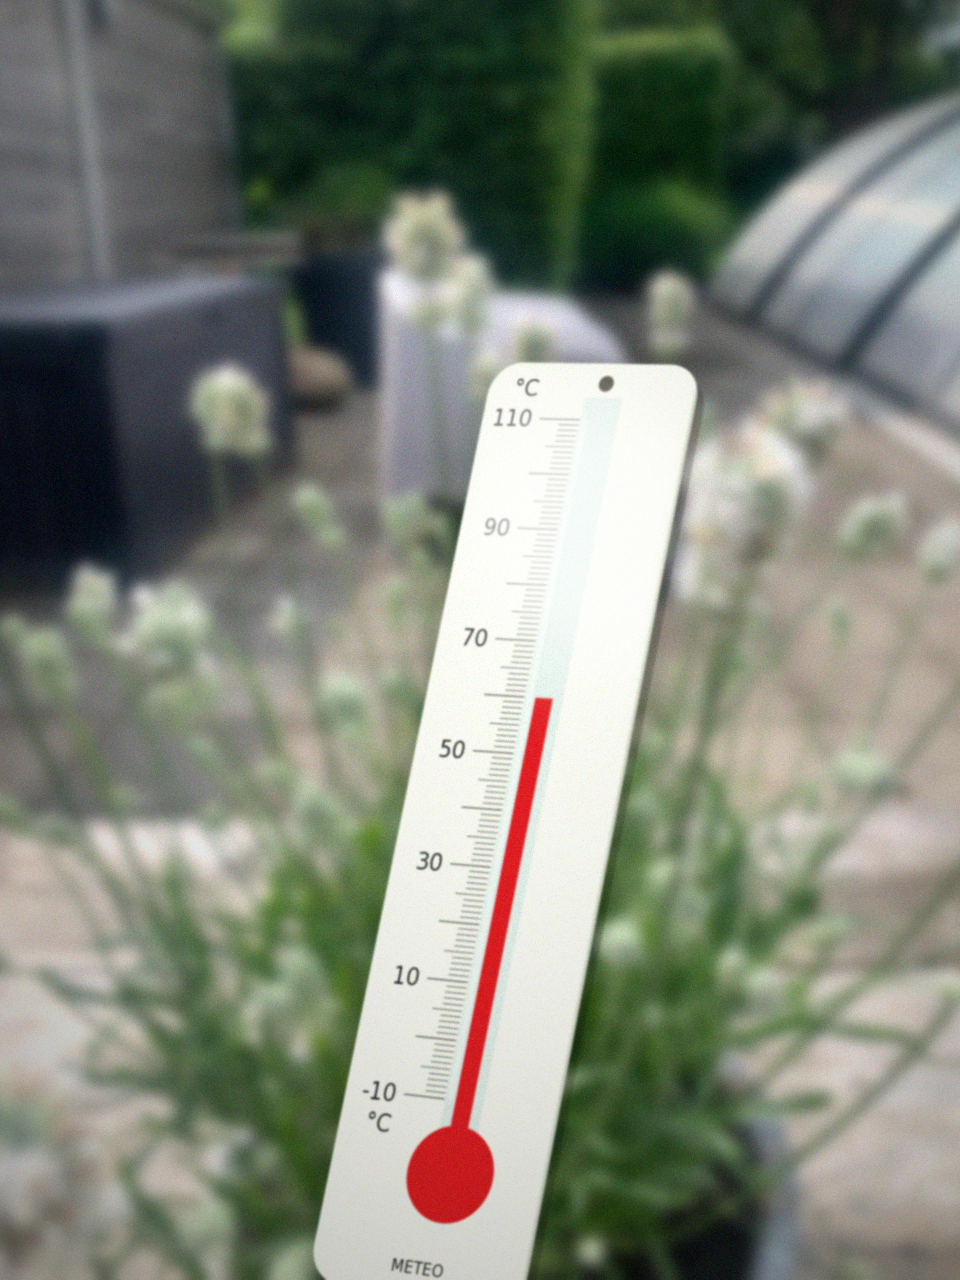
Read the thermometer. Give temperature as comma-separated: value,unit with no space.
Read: 60,°C
